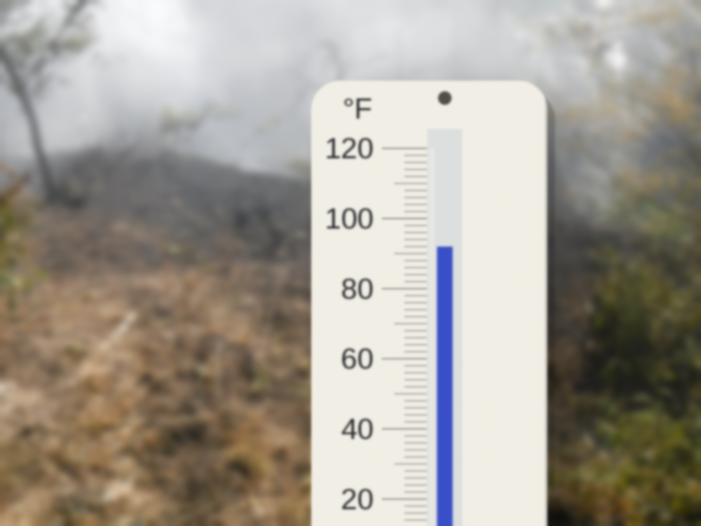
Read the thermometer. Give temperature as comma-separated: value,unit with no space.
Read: 92,°F
